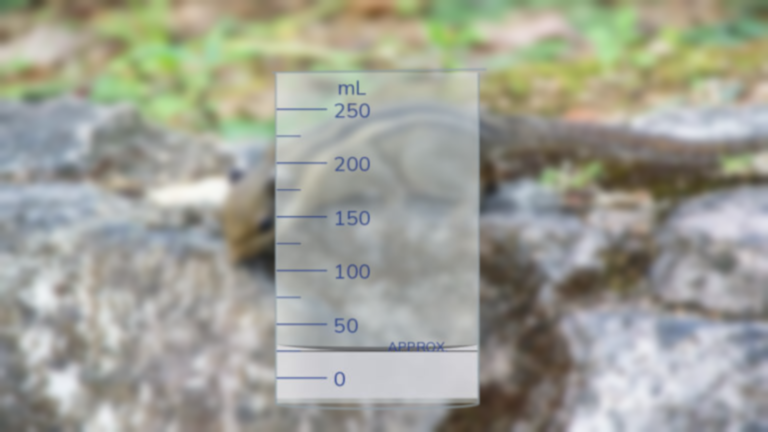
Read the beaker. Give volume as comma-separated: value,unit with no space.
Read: 25,mL
